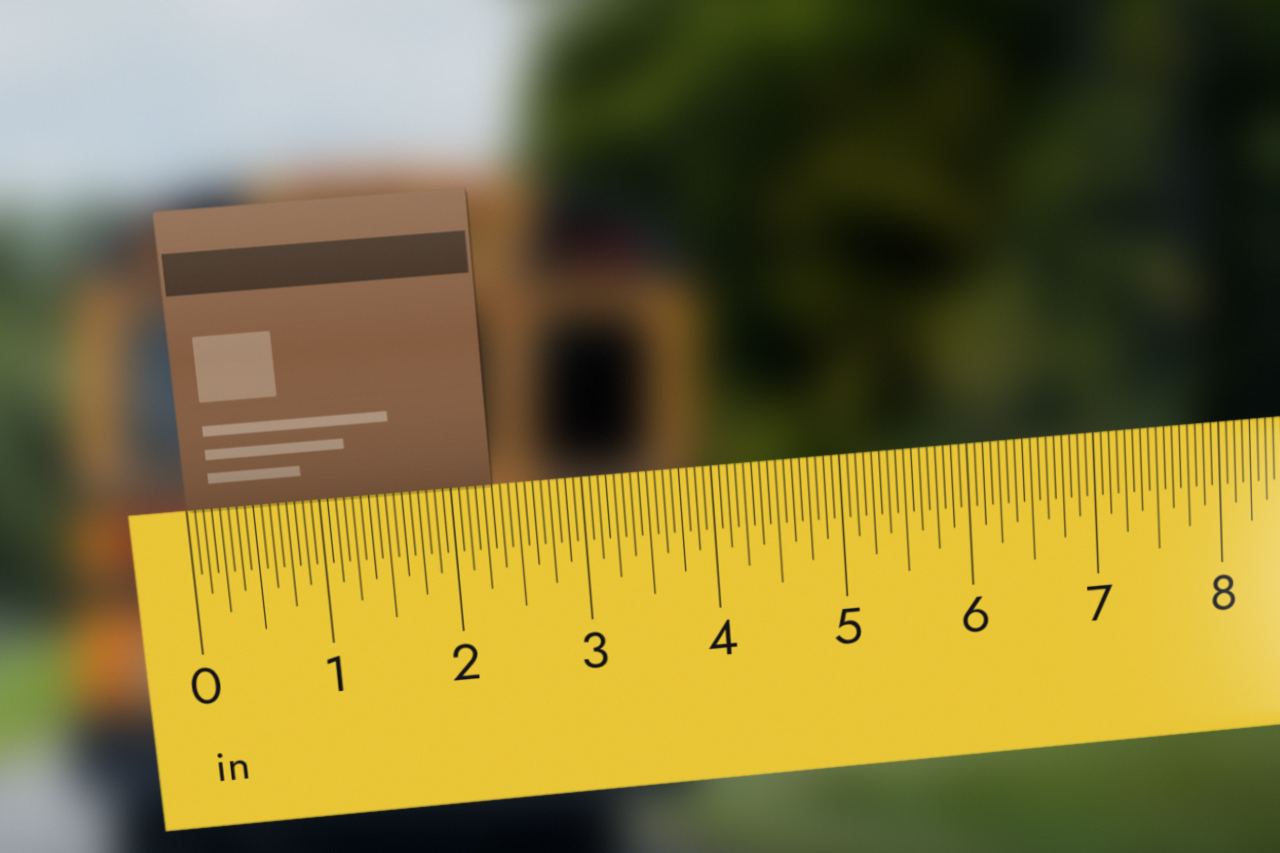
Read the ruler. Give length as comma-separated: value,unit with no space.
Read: 2.3125,in
